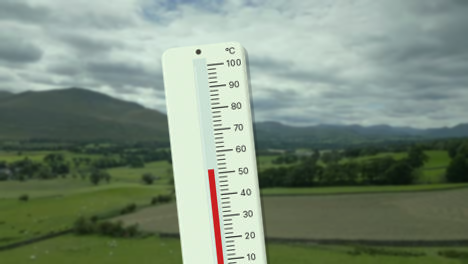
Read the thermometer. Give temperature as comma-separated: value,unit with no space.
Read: 52,°C
